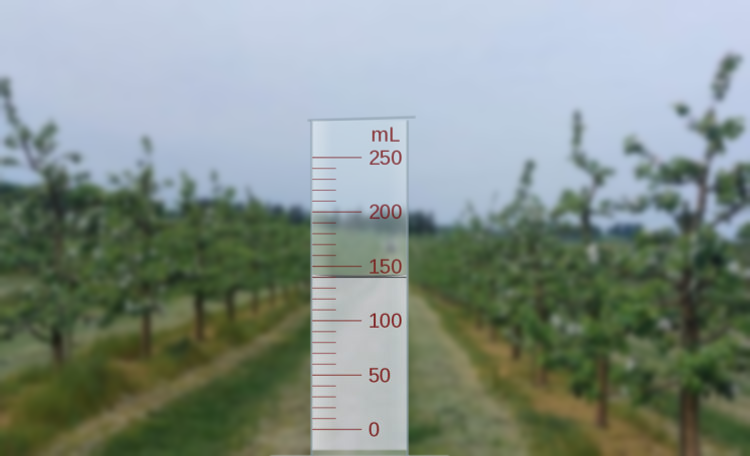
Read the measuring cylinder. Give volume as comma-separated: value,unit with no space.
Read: 140,mL
